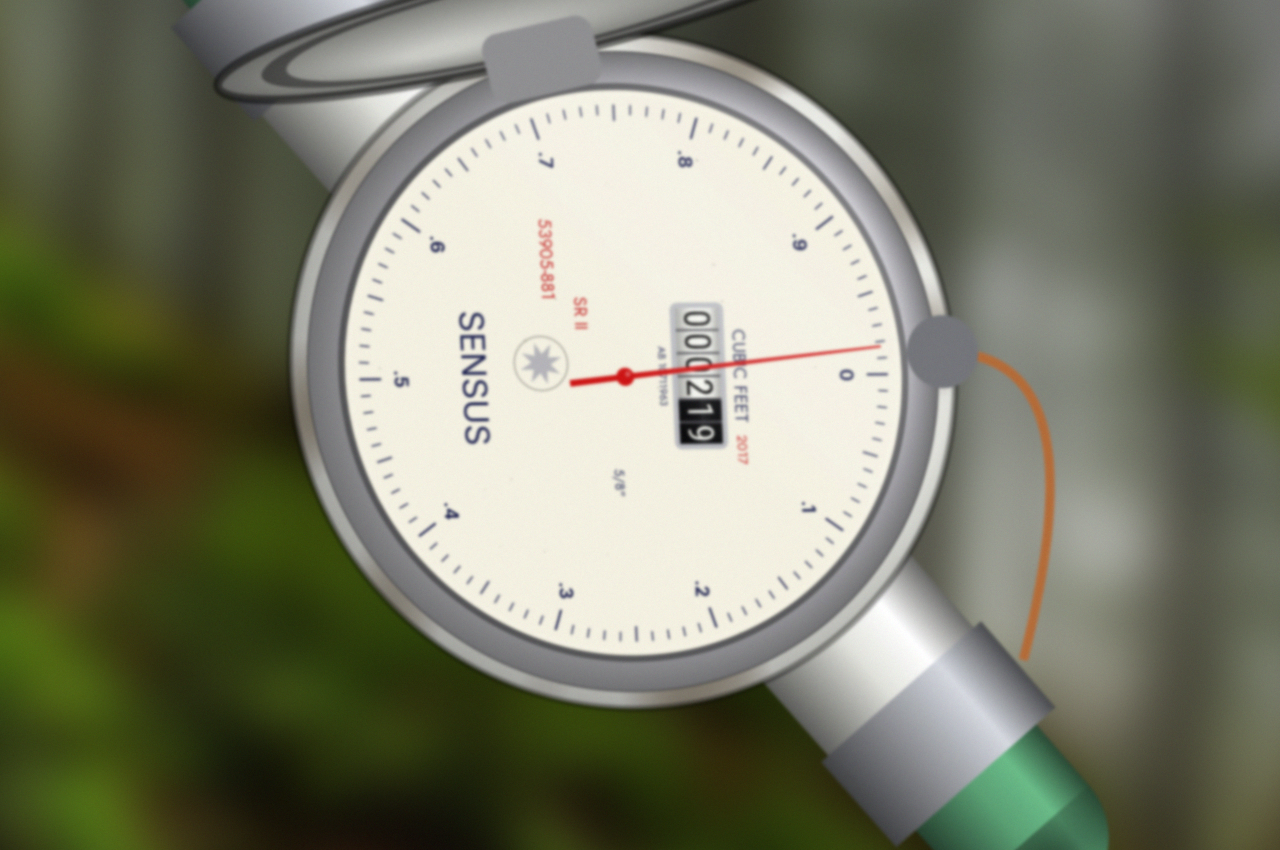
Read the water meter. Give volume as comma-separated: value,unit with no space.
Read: 218.98,ft³
